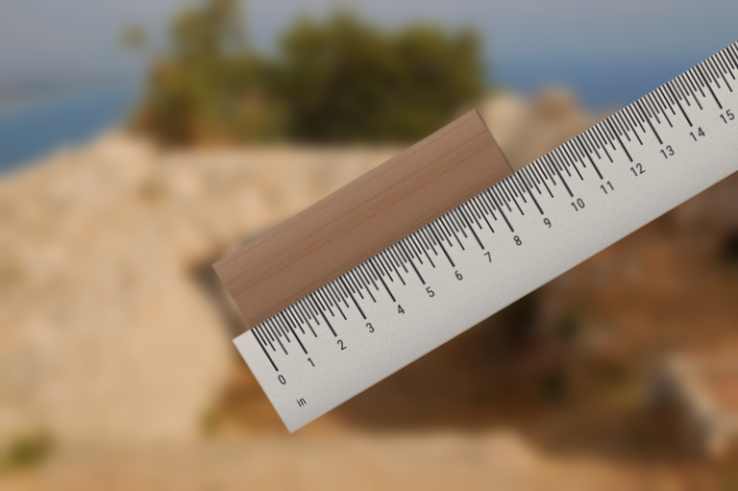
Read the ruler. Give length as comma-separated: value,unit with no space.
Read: 8.875,in
